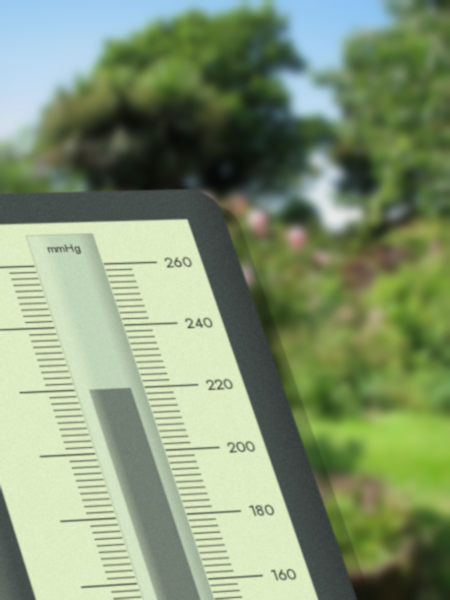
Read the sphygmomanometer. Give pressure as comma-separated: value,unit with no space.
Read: 220,mmHg
